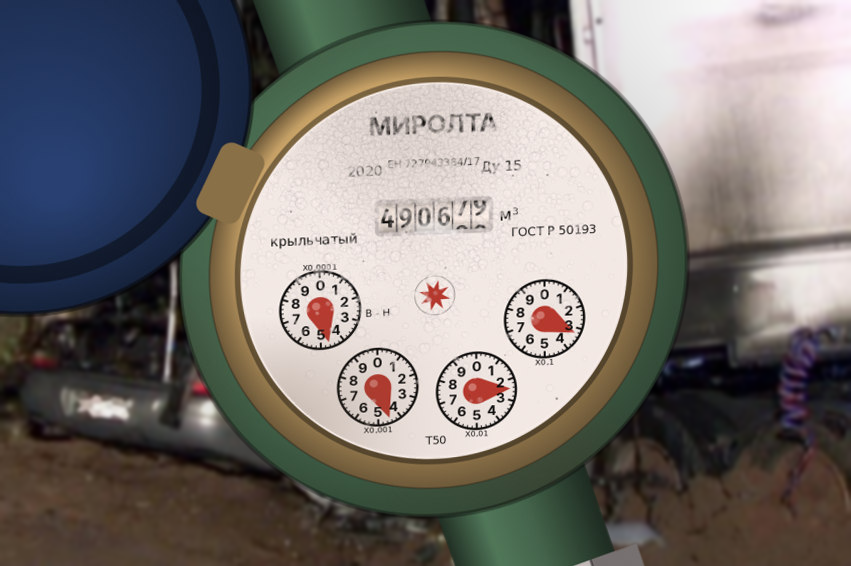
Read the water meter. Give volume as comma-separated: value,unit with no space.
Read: 490679.3244,m³
